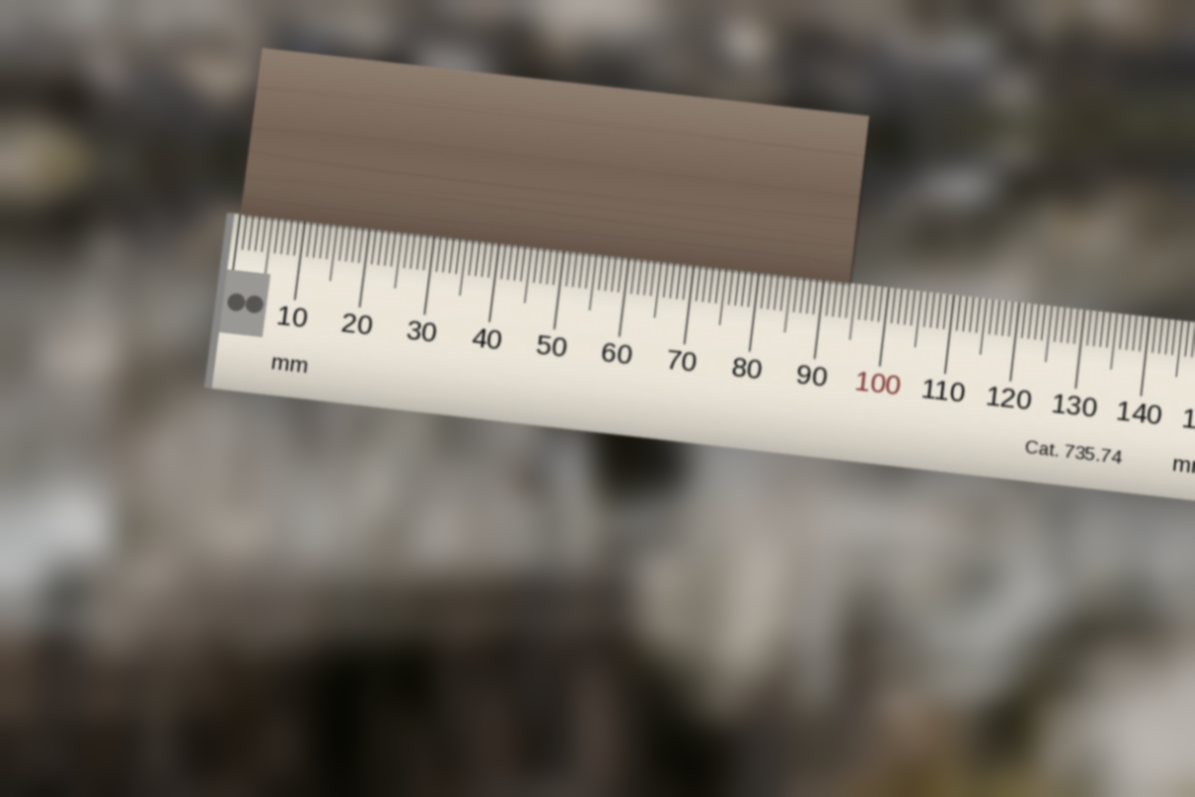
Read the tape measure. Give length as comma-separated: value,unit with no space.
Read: 94,mm
